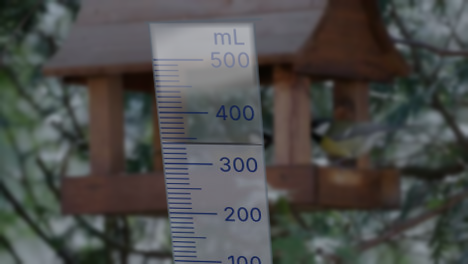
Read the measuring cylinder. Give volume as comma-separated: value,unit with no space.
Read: 340,mL
